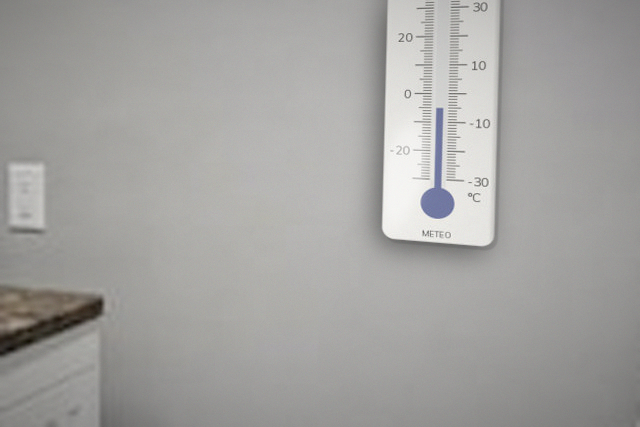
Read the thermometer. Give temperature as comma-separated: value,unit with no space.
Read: -5,°C
